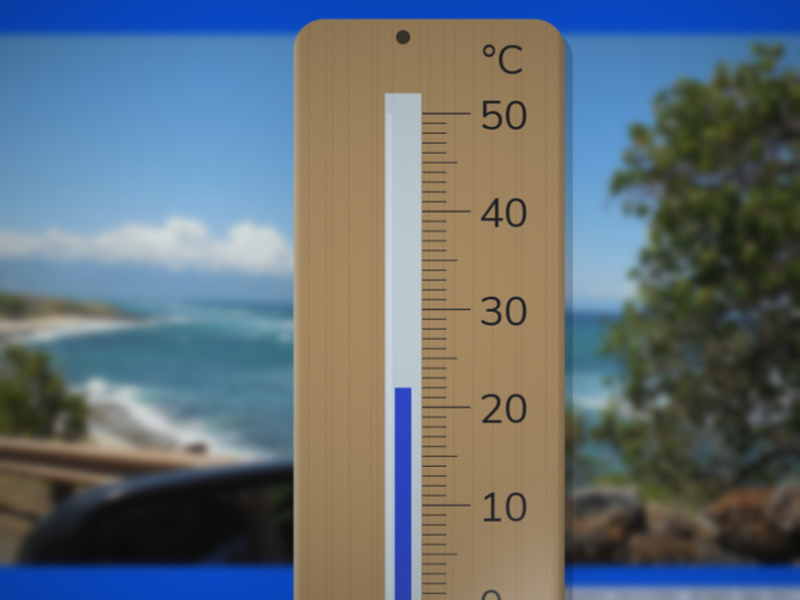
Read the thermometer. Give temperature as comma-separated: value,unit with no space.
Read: 22,°C
